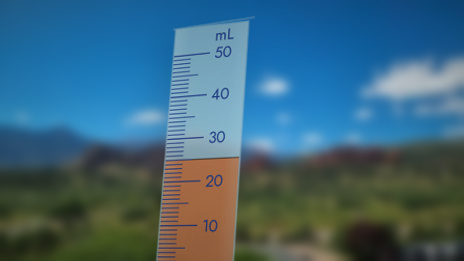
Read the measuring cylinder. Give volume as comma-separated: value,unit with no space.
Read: 25,mL
